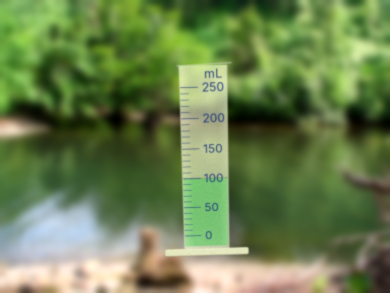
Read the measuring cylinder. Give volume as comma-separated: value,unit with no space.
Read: 100,mL
